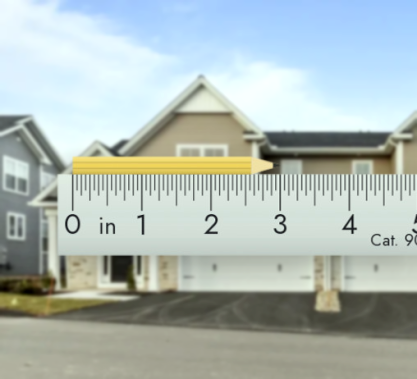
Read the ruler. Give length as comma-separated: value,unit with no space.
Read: 3,in
